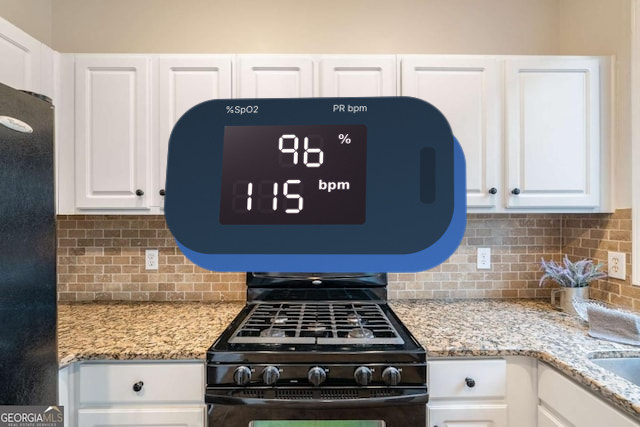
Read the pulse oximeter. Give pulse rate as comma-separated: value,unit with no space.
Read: 115,bpm
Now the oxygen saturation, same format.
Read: 96,%
